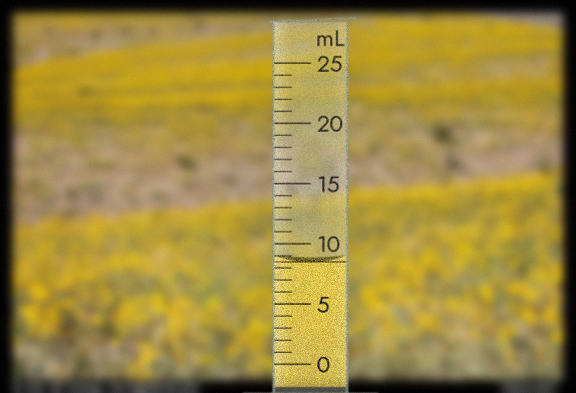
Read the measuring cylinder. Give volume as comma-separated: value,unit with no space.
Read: 8.5,mL
